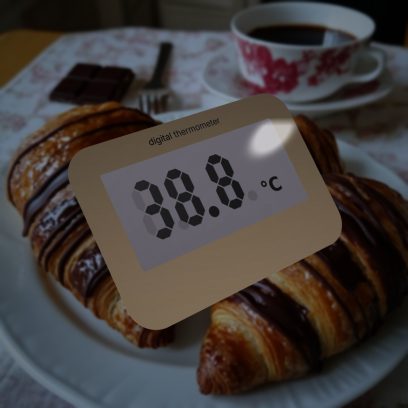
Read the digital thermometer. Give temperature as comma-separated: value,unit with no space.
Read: 38.8,°C
